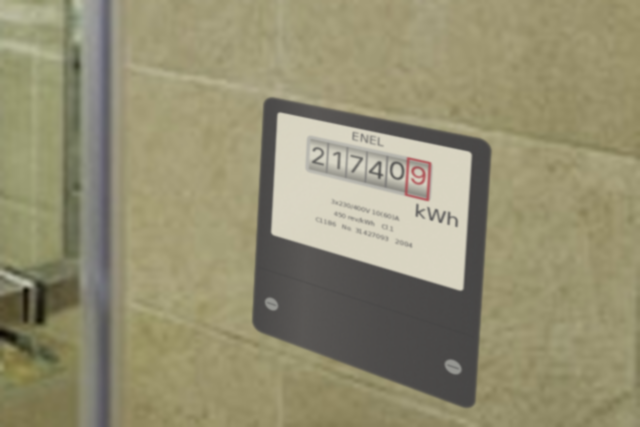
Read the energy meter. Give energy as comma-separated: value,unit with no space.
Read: 21740.9,kWh
